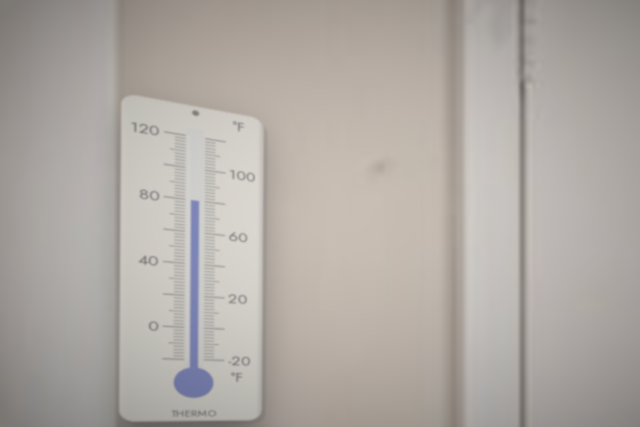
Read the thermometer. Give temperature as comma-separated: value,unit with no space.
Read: 80,°F
